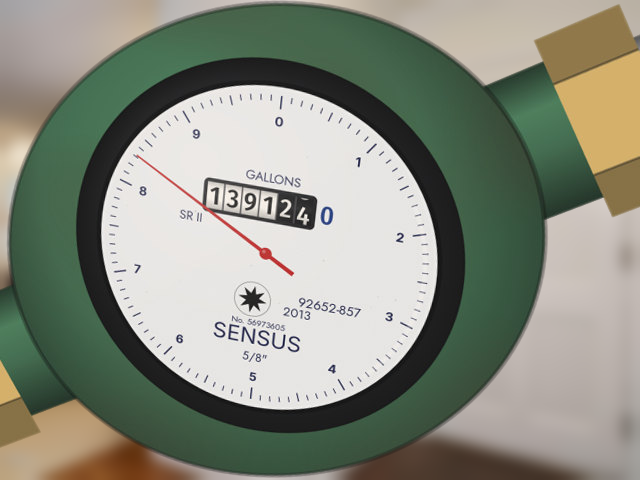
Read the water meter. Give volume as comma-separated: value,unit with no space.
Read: 1391238.3,gal
